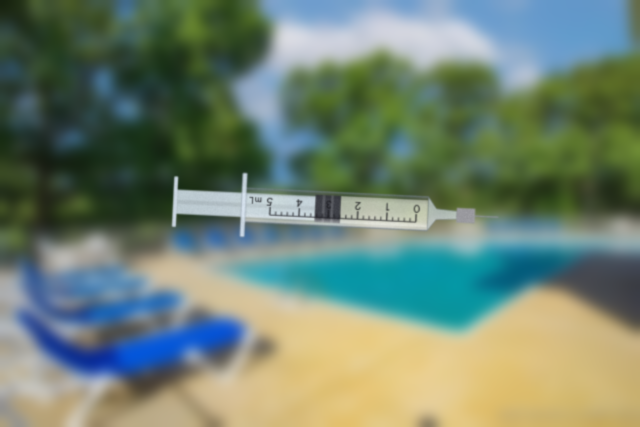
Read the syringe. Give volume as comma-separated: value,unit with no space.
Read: 2.6,mL
